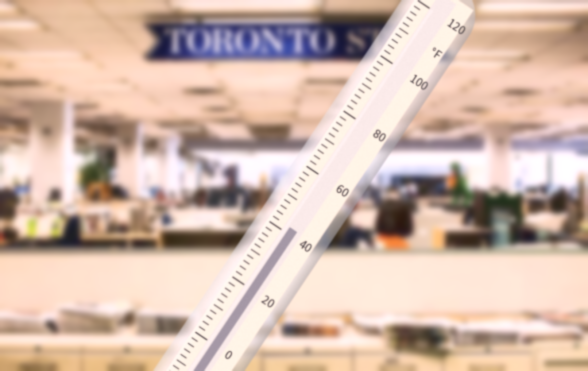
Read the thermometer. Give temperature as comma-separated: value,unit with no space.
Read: 42,°F
